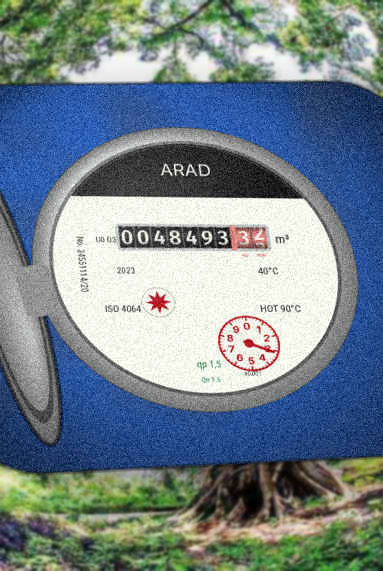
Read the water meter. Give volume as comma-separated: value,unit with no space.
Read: 48493.323,m³
